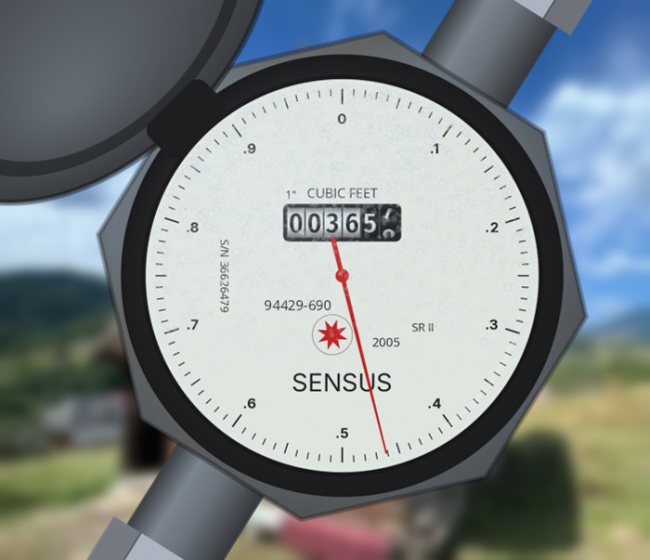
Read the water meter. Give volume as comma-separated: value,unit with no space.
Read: 3657.46,ft³
